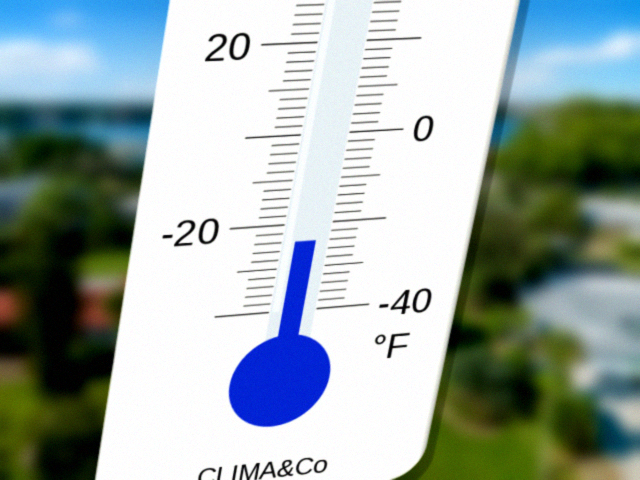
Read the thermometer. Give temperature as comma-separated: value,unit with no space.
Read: -24,°F
